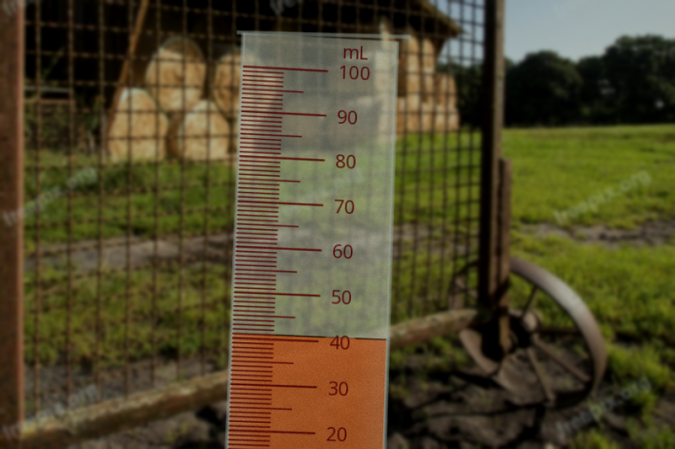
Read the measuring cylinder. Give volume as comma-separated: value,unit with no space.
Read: 41,mL
